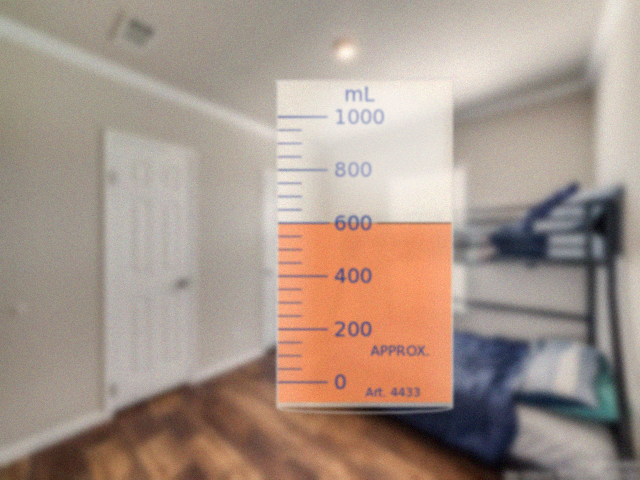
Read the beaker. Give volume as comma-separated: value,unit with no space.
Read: 600,mL
